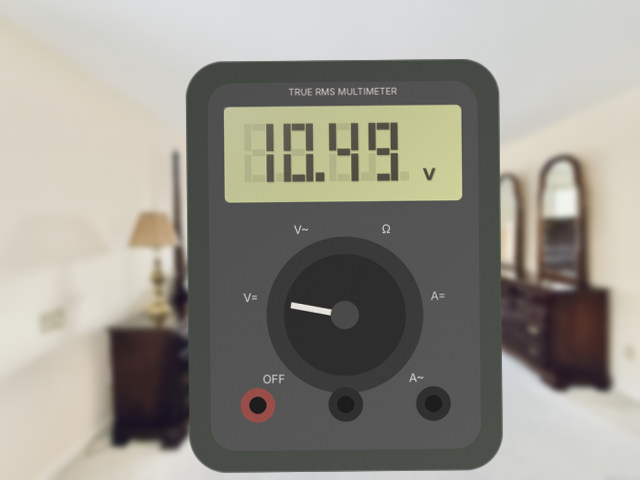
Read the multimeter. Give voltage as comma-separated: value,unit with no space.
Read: 10.49,V
